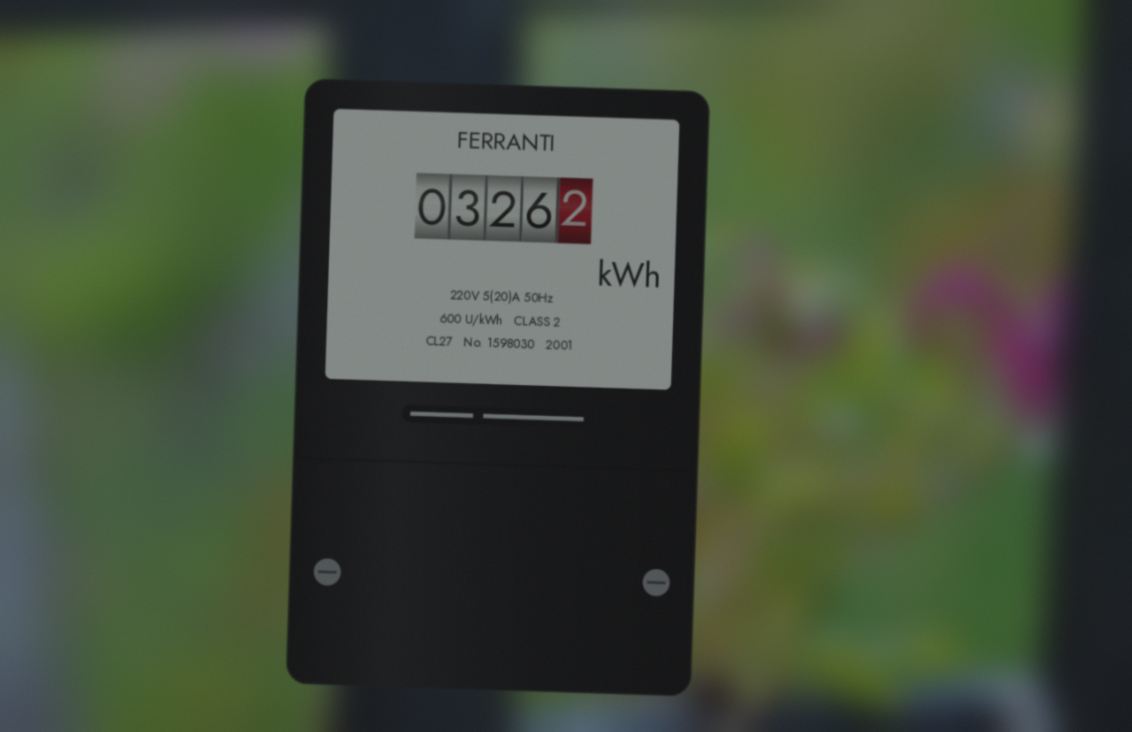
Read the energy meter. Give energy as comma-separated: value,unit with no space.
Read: 326.2,kWh
